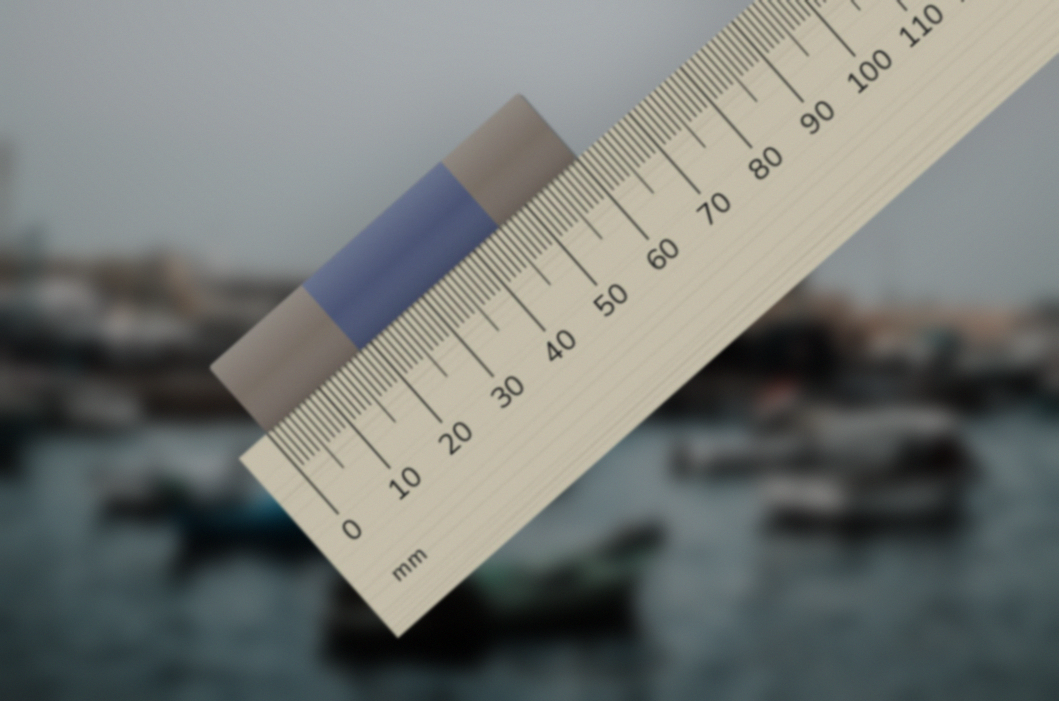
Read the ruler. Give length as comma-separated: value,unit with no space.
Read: 60,mm
